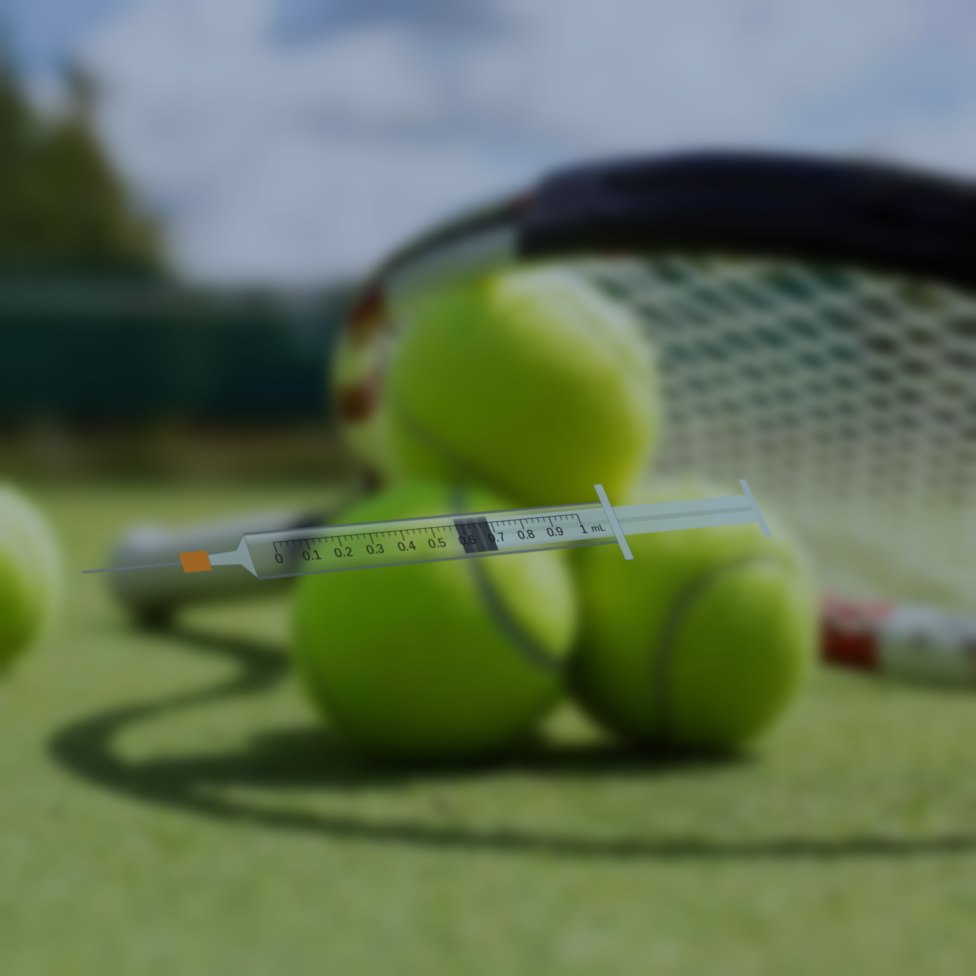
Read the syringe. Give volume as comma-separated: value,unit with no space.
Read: 0.58,mL
